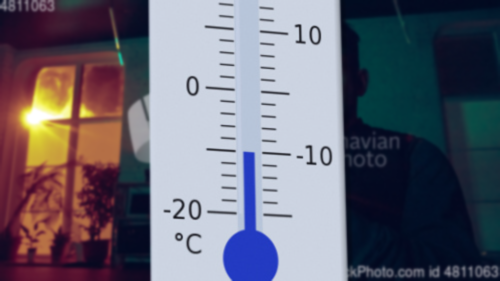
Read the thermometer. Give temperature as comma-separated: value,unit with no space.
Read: -10,°C
